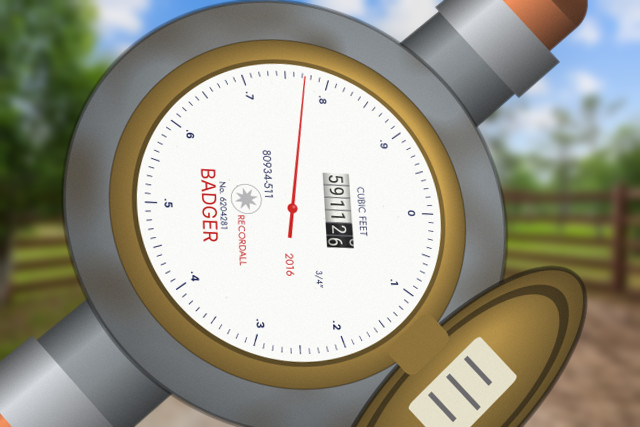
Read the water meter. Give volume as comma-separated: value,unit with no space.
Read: 591125.77,ft³
